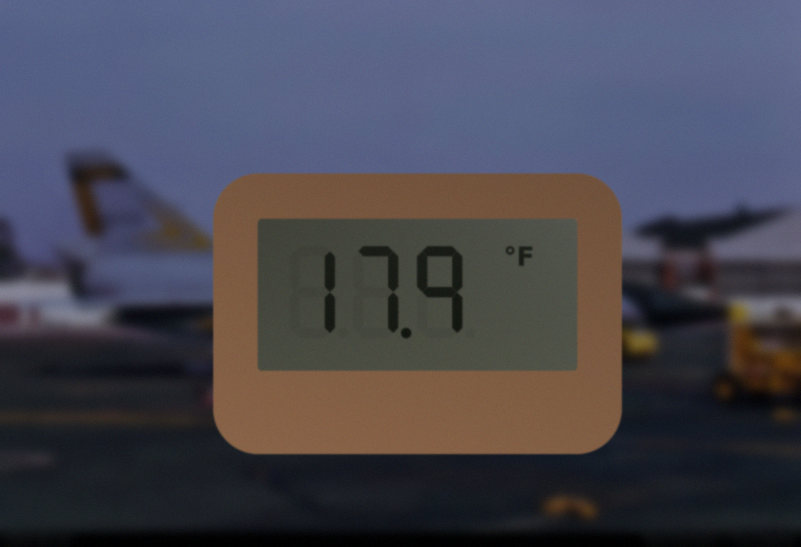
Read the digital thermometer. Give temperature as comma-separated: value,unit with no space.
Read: 17.9,°F
